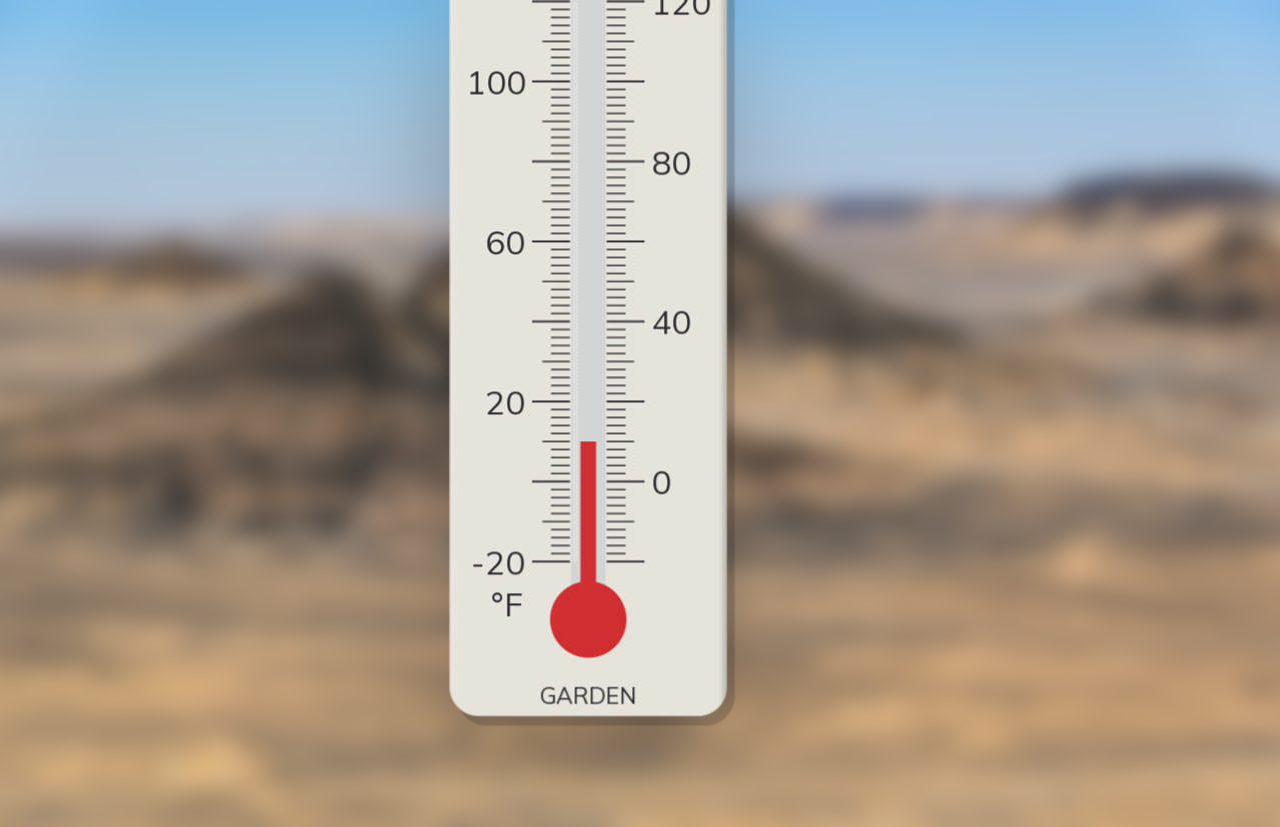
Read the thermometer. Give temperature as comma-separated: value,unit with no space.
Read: 10,°F
